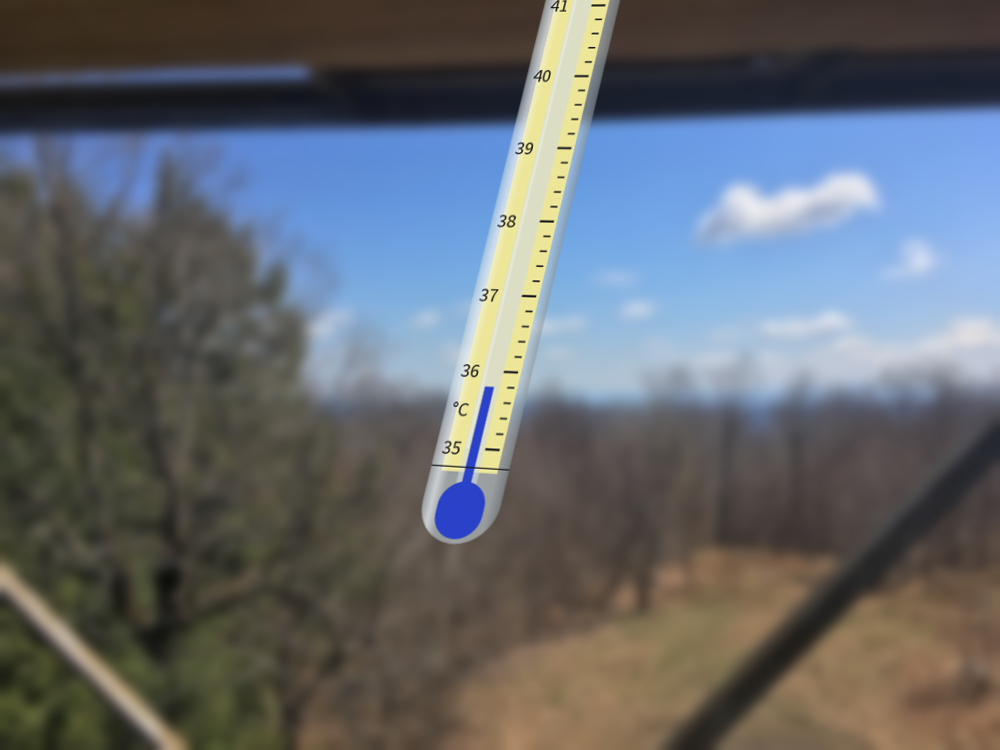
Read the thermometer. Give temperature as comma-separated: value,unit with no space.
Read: 35.8,°C
